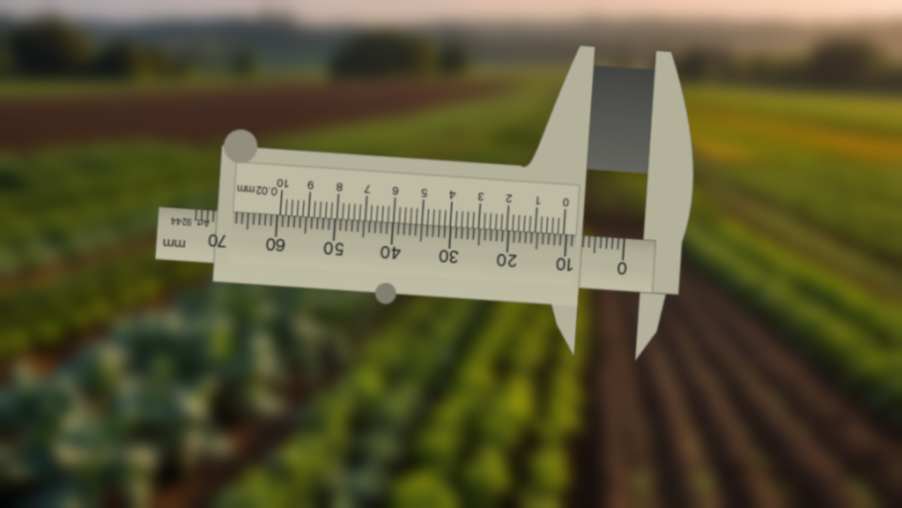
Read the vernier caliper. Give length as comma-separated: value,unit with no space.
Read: 10.5,mm
